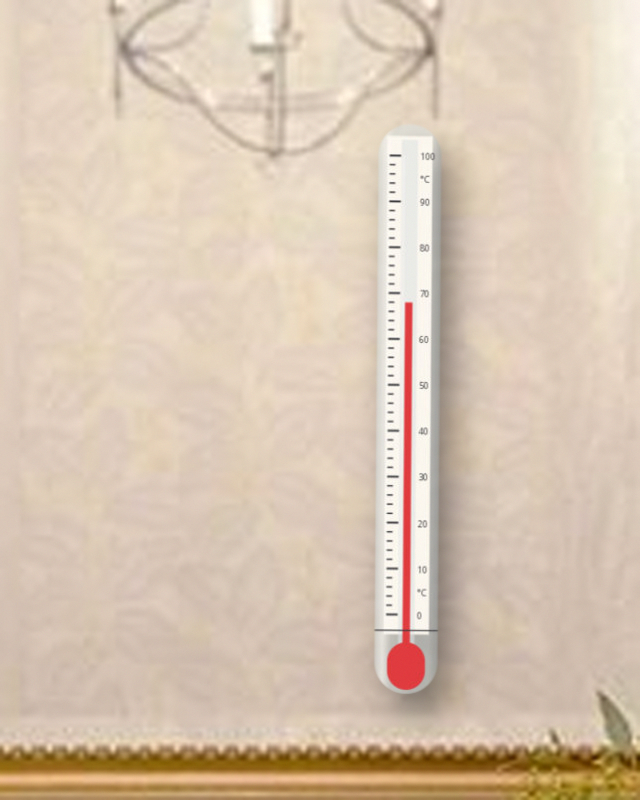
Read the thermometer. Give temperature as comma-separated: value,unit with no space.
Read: 68,°C
